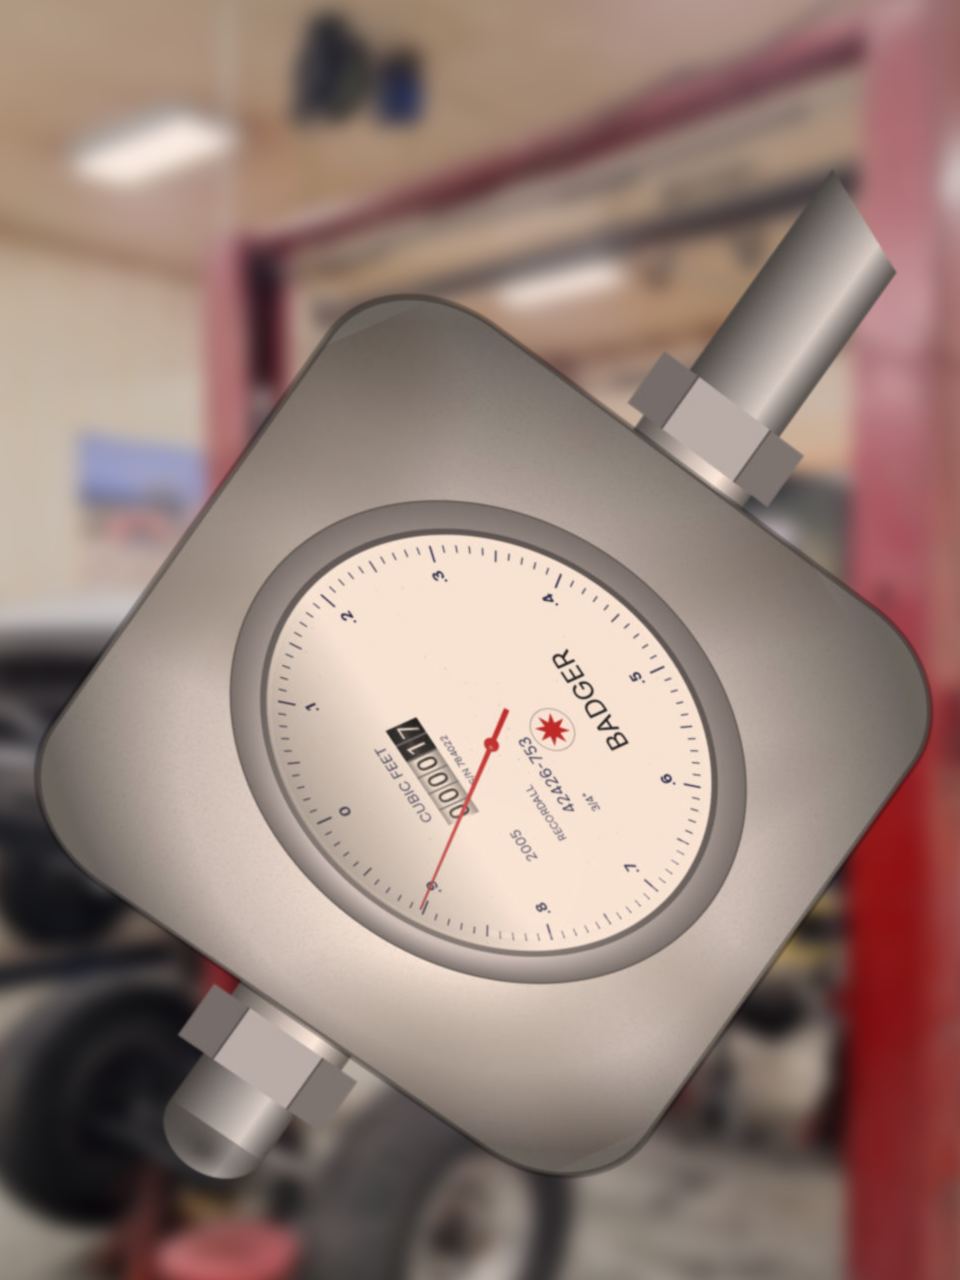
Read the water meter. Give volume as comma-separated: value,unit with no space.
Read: 16.90,ft³
